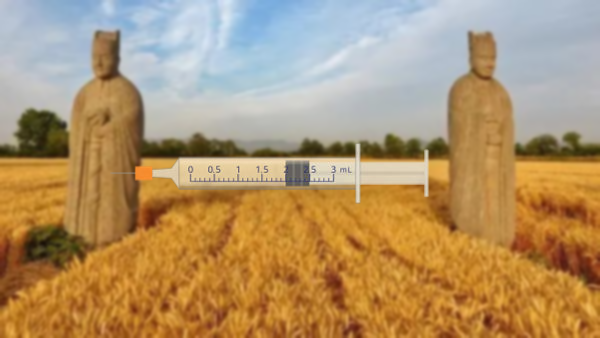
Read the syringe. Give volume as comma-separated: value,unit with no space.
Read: 2,mL
